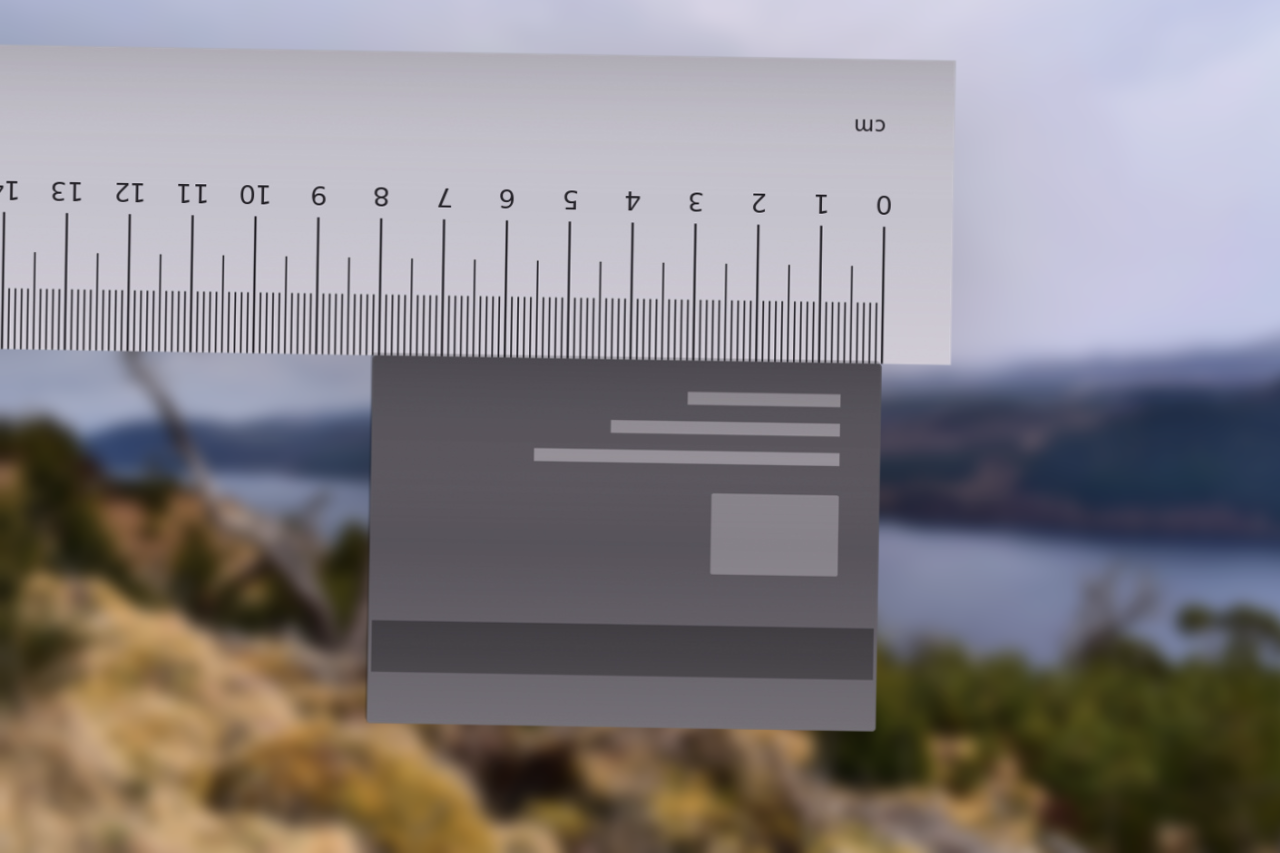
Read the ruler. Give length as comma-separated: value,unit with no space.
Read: 8.1,cm
